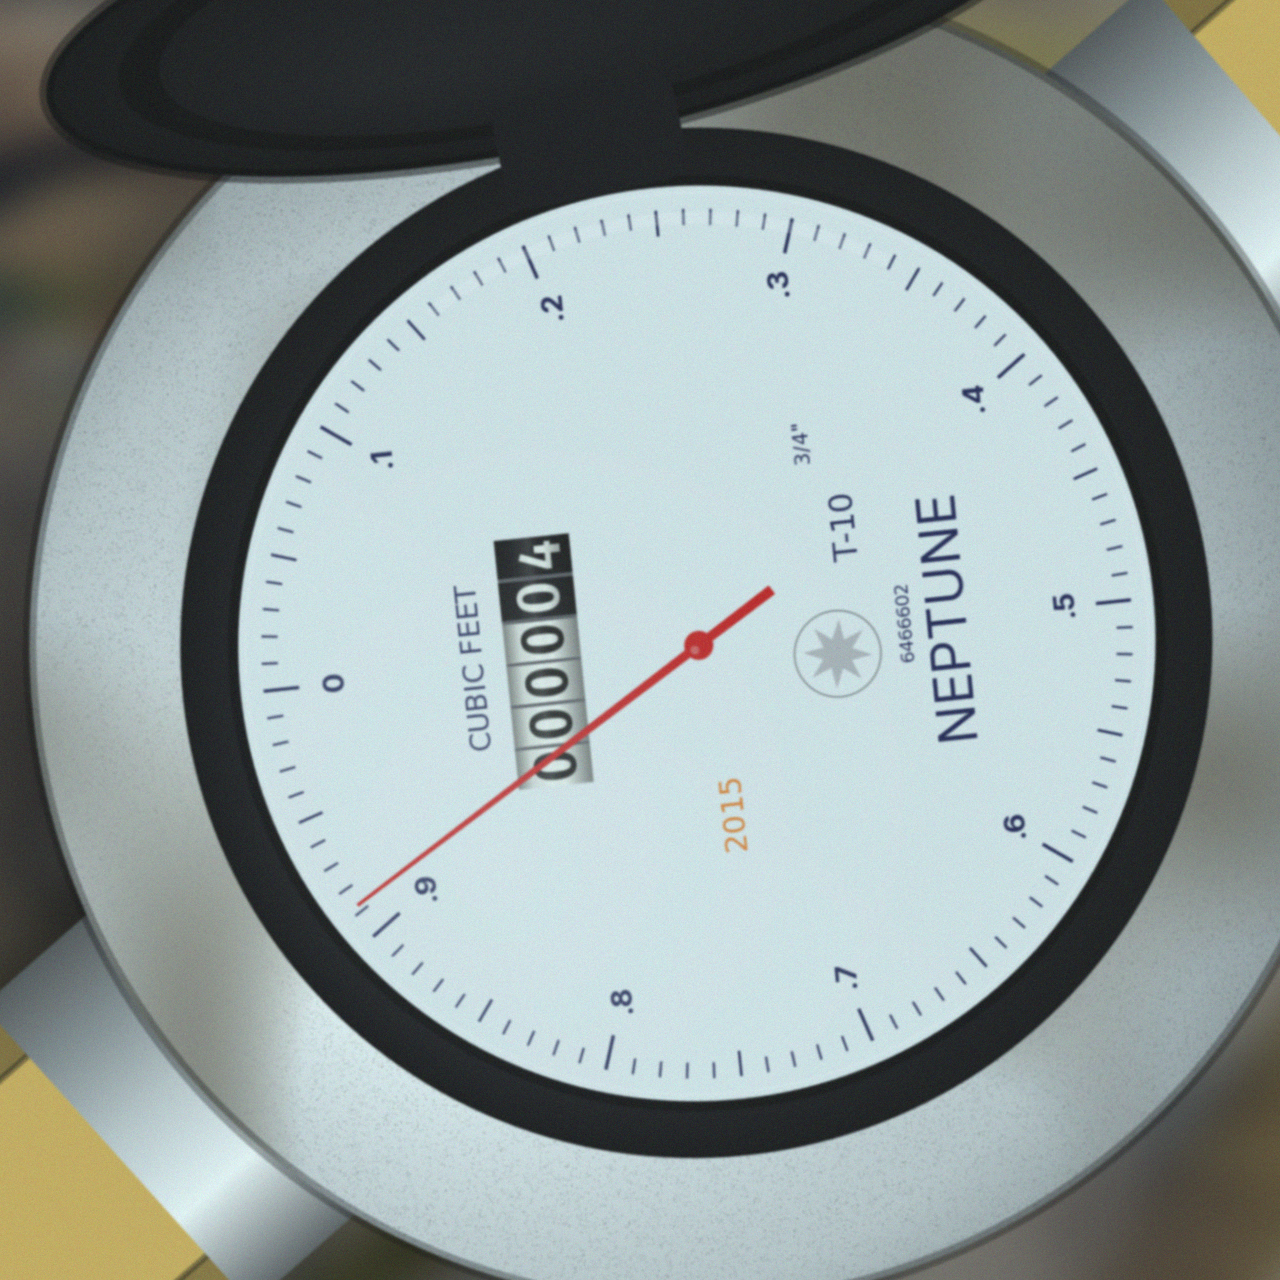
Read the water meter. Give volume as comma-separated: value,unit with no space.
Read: 3.91,ft³
